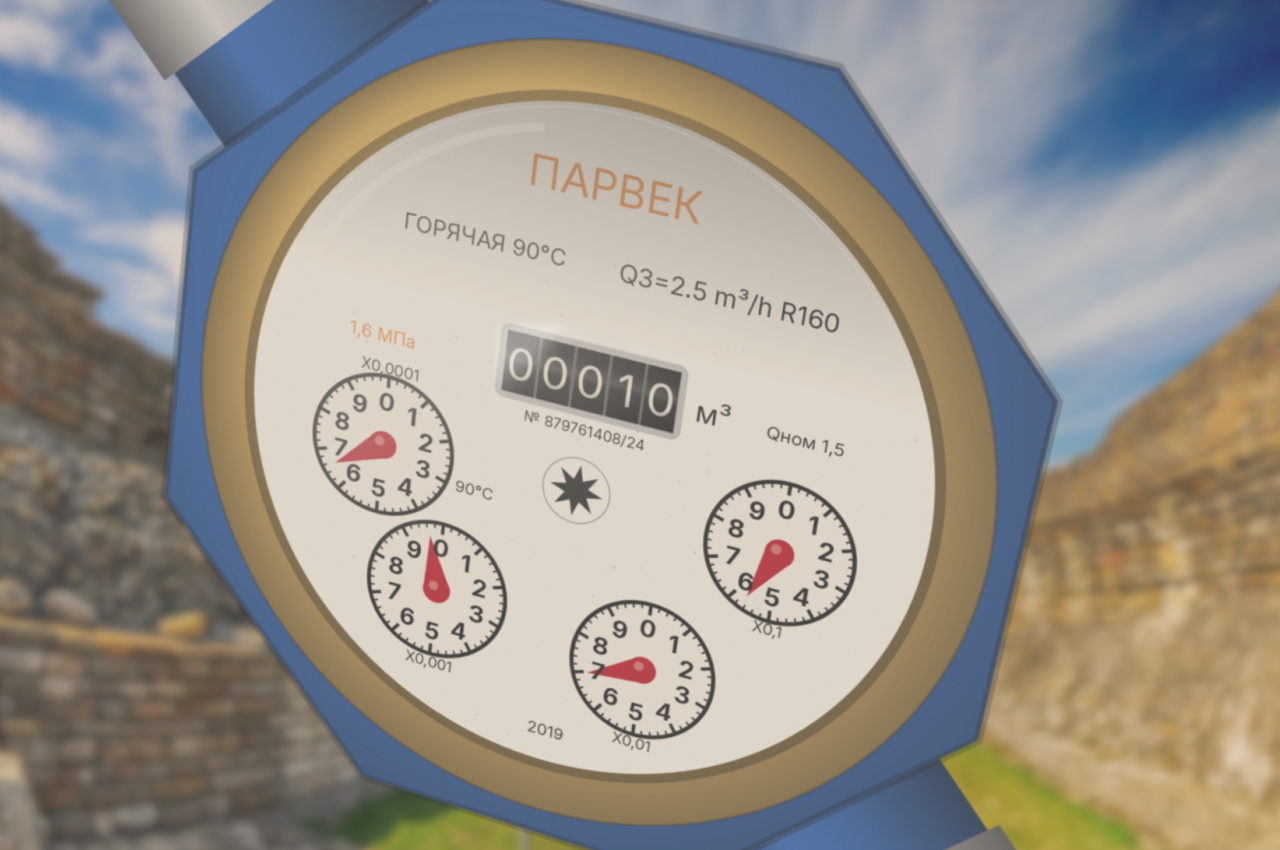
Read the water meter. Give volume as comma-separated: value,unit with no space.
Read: 10.5696,m³
